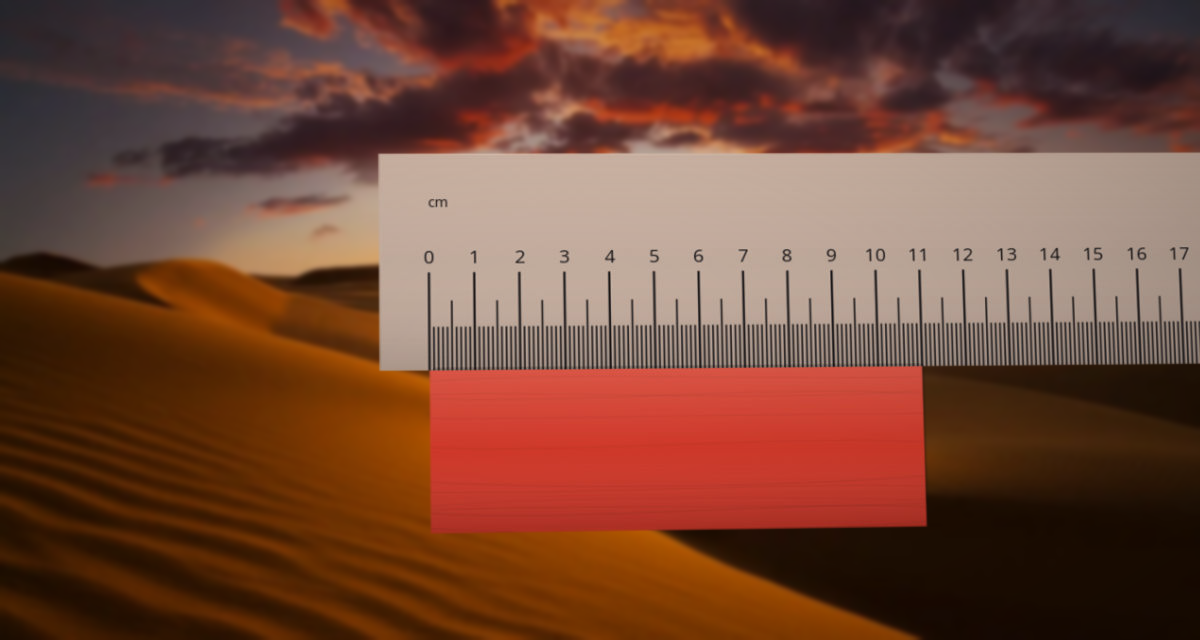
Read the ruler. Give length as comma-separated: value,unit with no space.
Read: 11,cm
